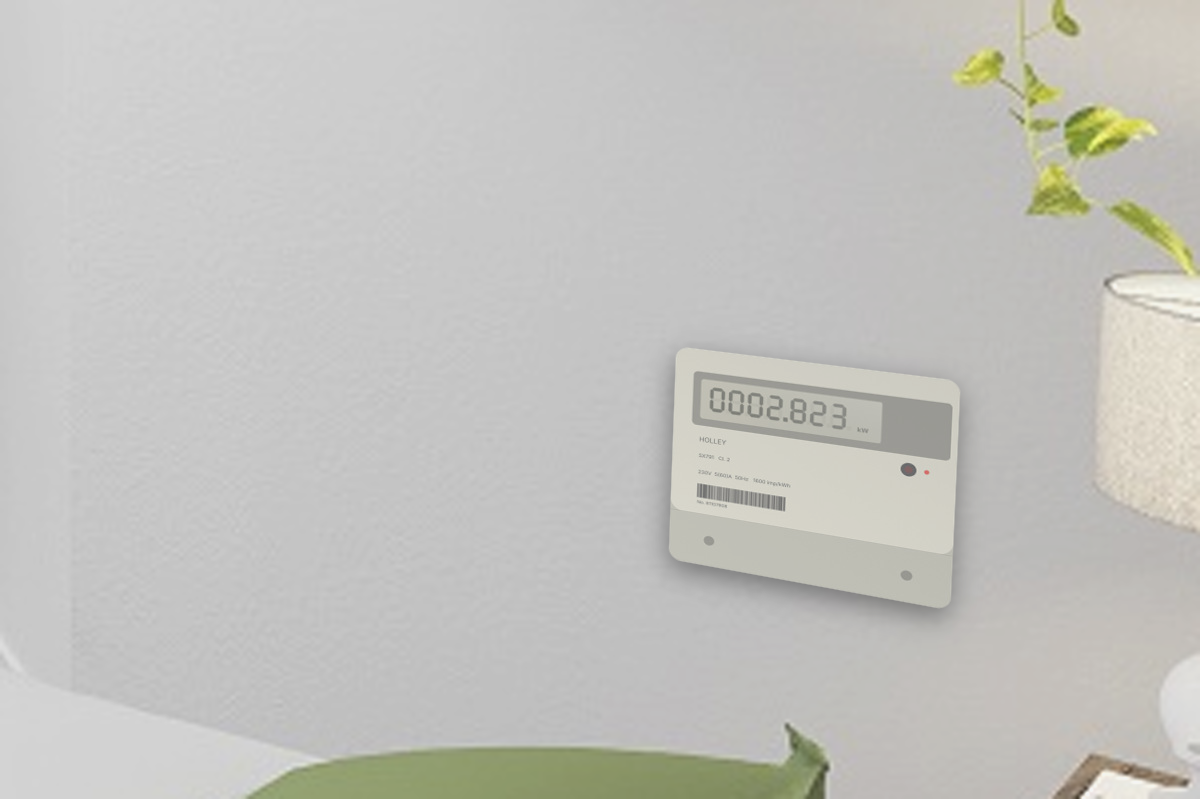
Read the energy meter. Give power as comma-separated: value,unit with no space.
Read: 2.823,kW
